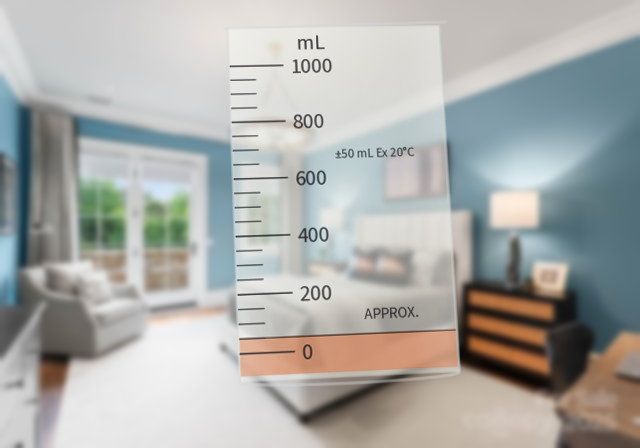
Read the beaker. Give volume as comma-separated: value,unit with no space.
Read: 50,mL
